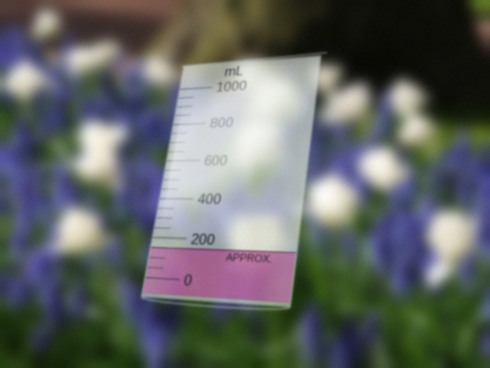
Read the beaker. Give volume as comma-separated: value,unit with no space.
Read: 150,mL
